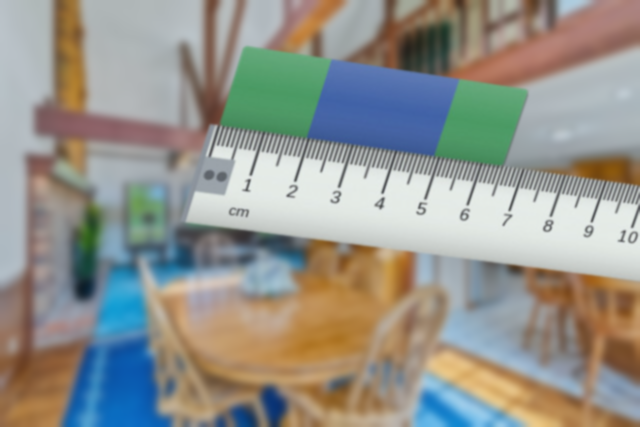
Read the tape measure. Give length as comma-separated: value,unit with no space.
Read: 6.5,cm
